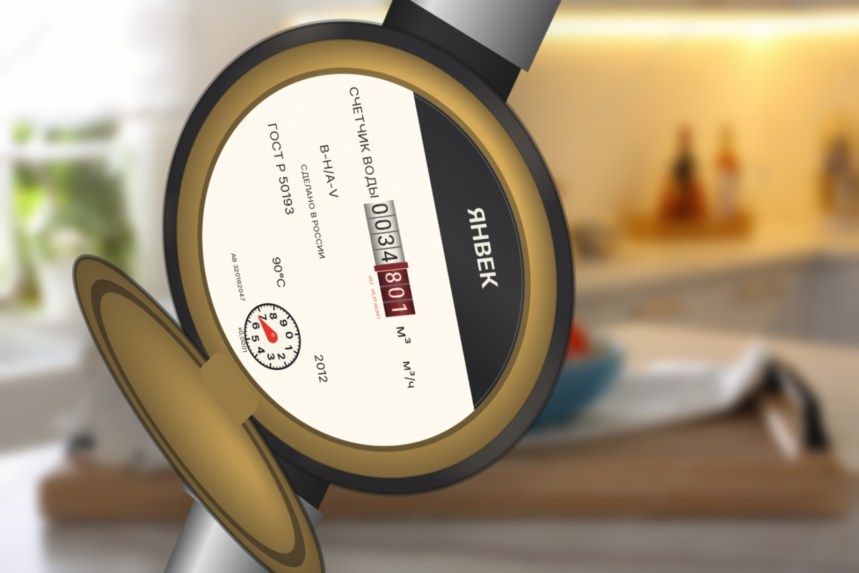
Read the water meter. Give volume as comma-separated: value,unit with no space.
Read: 34.8016,m³
